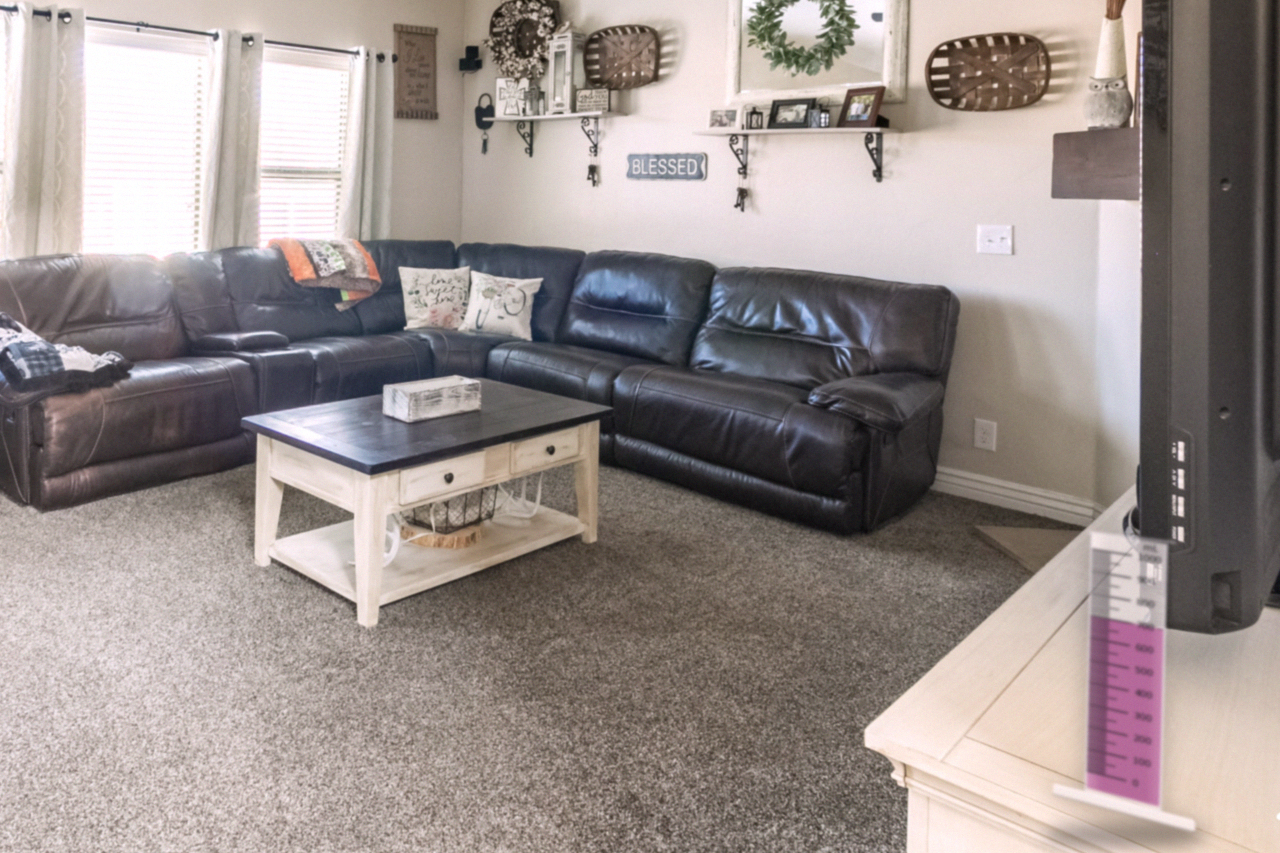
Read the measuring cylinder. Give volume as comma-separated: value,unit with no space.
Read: 700,mL
